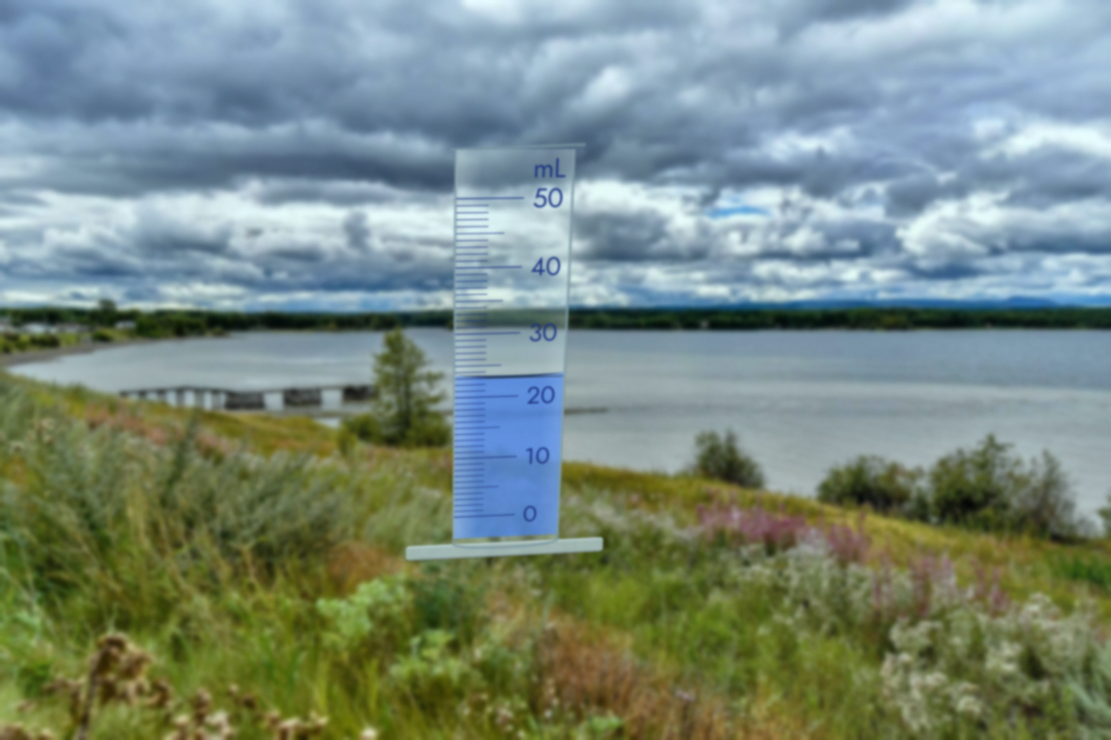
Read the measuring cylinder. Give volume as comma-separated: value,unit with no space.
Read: 23,mL
